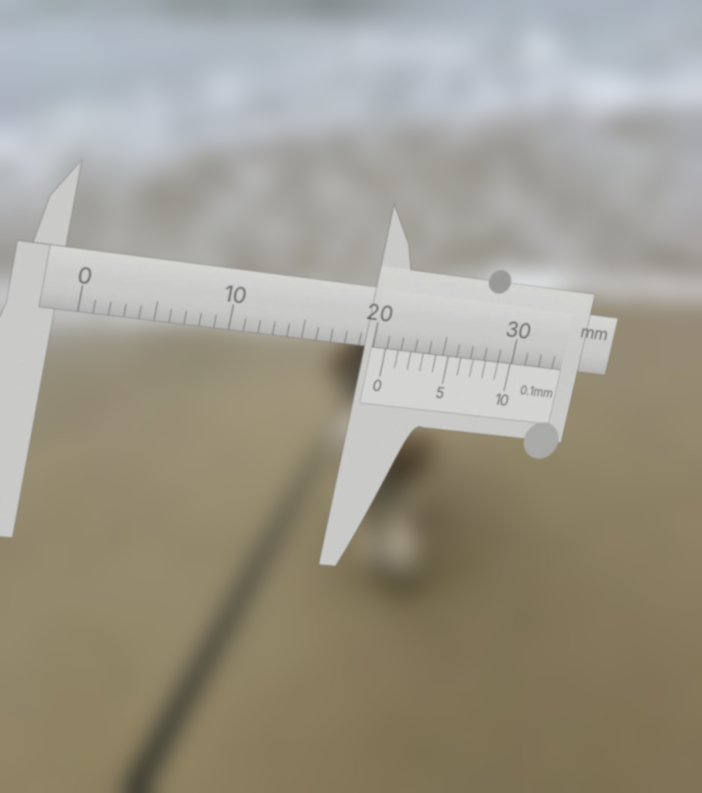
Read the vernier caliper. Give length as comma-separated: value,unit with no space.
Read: 20.9,mm
